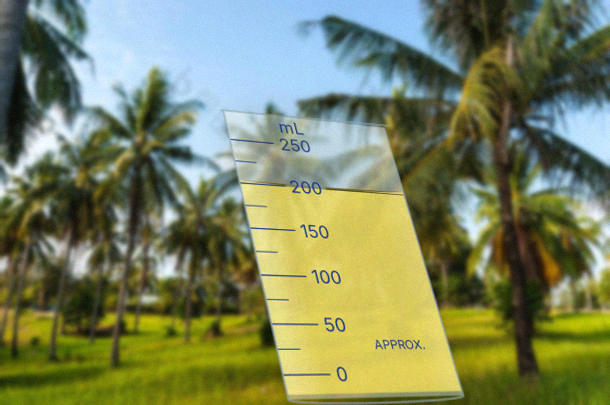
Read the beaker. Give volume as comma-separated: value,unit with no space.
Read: 200,mL
